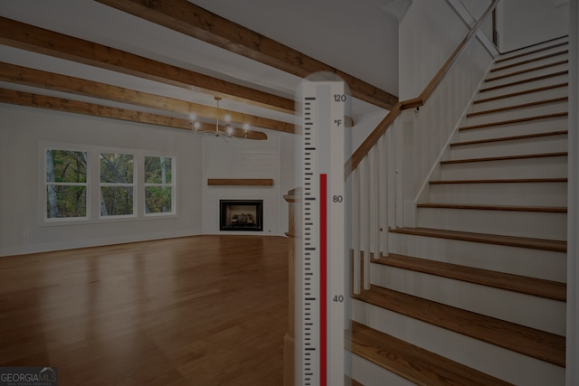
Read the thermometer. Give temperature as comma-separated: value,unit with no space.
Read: 90,°F
